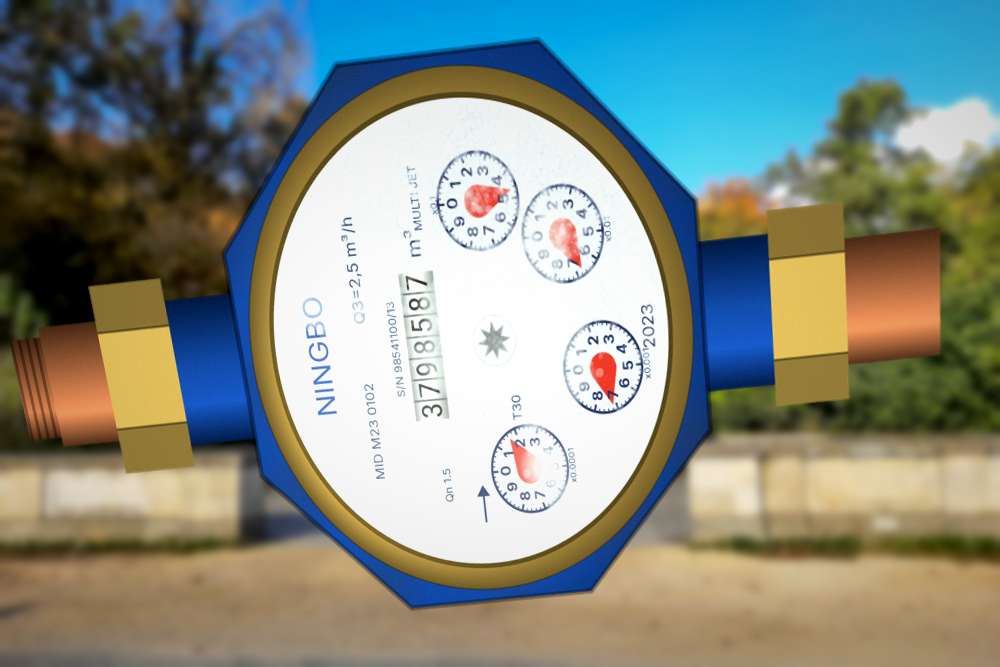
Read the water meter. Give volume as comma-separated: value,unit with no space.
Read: 3798587.4671,m³
